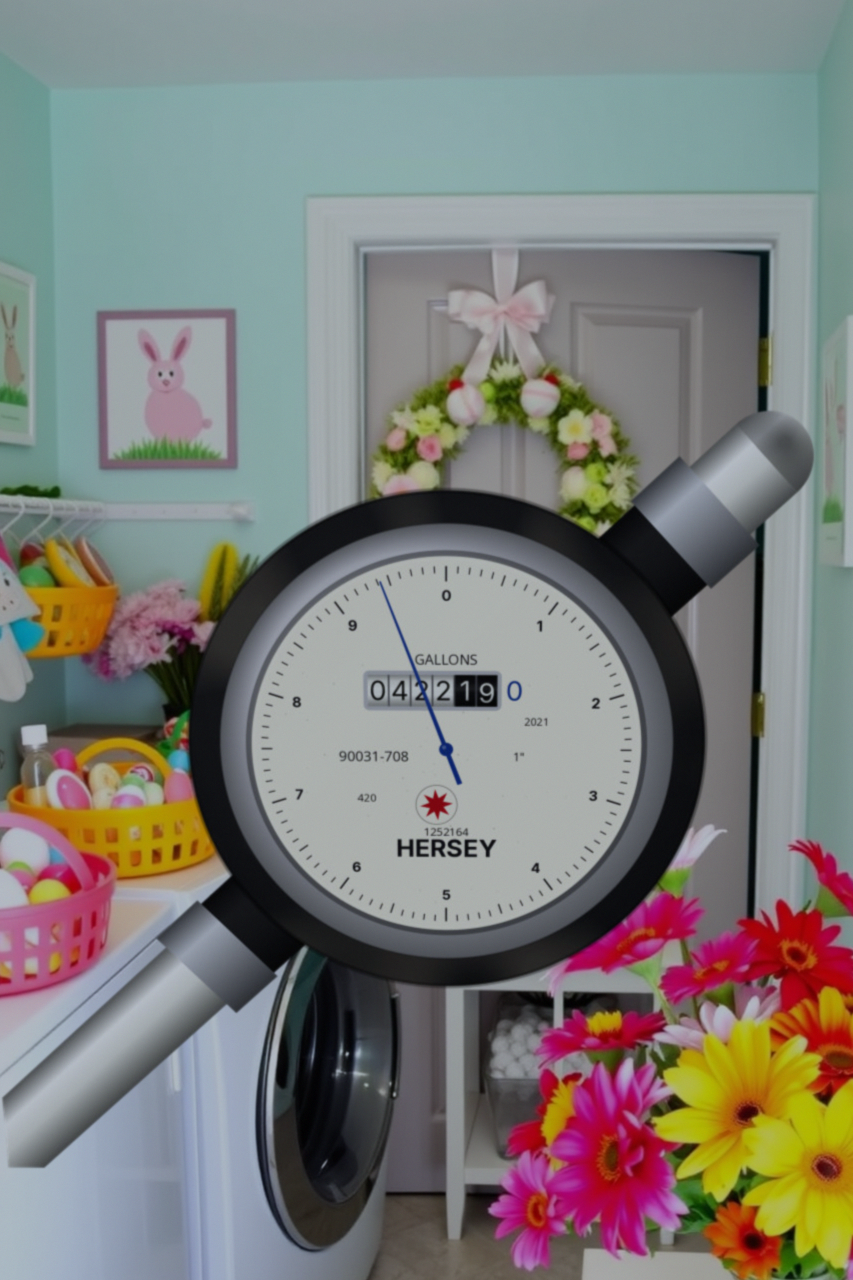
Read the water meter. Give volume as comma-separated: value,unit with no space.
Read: 422189.4,gal
